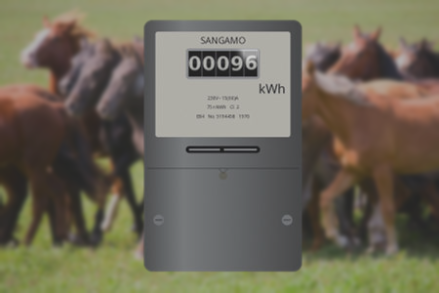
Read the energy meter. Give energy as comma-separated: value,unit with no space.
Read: 96,kWh
